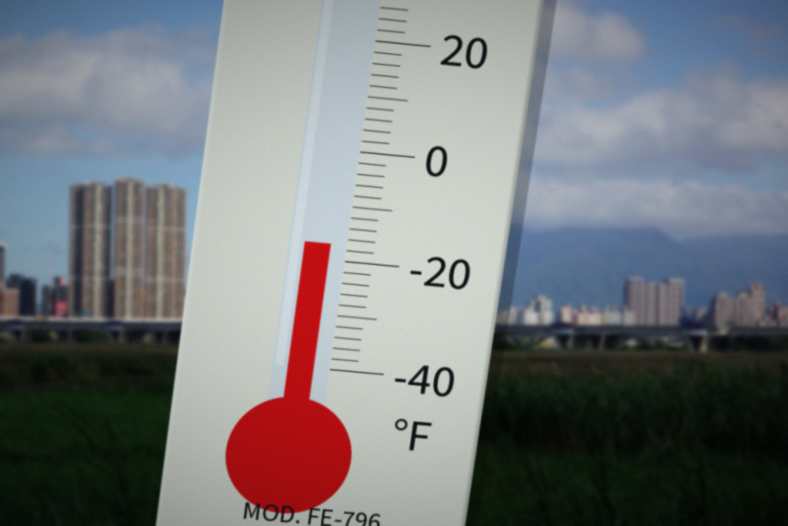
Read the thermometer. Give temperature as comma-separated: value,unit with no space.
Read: -17,°F
